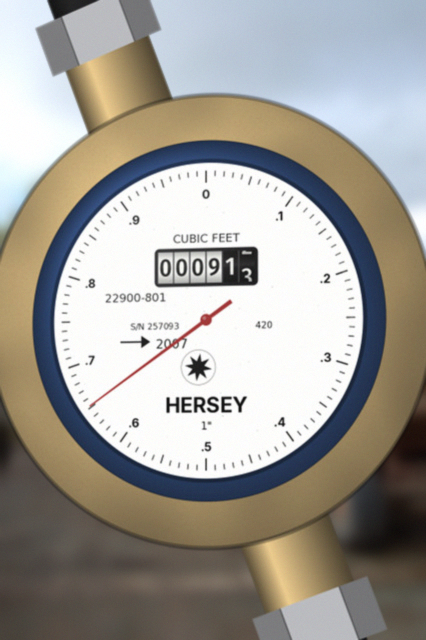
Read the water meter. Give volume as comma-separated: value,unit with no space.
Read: 912.65,ft³
